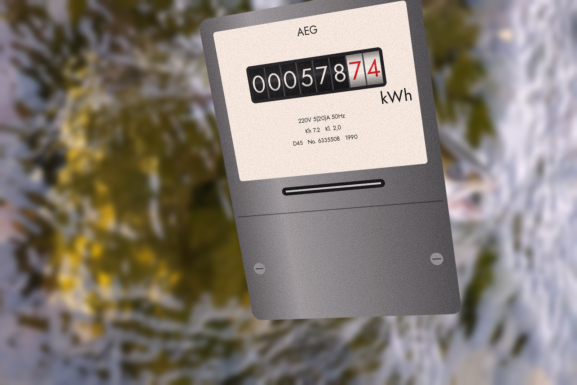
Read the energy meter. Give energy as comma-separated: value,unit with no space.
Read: 578.74,kWh
